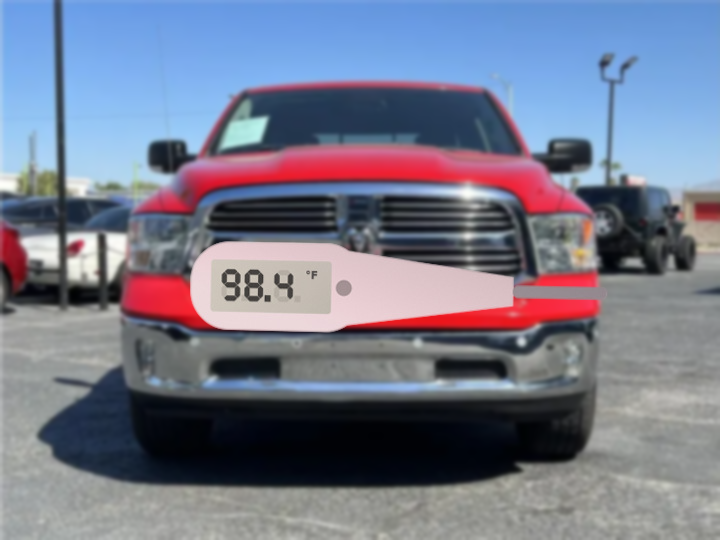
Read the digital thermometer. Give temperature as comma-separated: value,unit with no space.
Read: 98.4,°F
